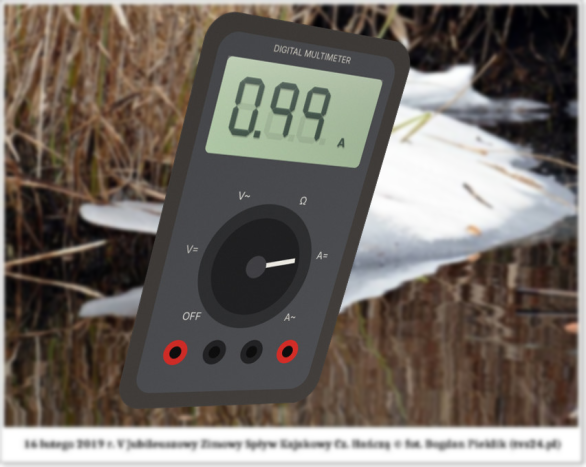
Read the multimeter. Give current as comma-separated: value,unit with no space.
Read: 0.99,A
